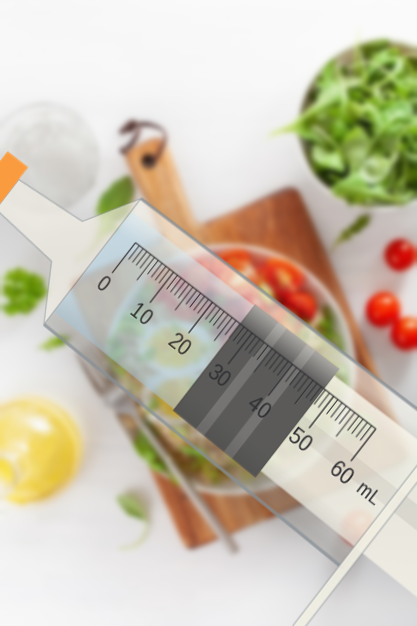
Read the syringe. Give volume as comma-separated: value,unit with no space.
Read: 27,mL
